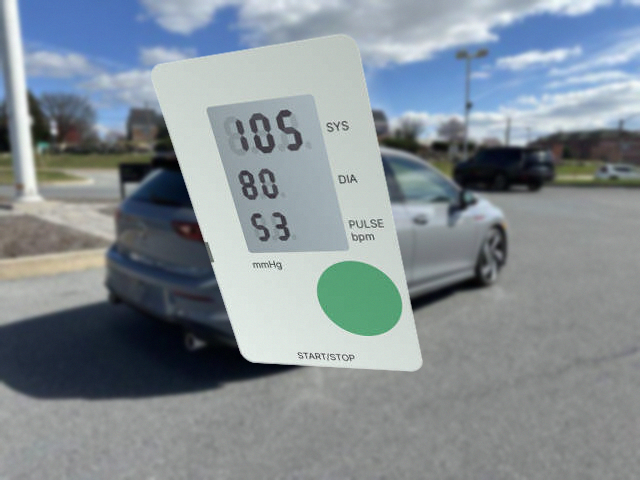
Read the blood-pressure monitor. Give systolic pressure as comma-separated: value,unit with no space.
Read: 105,mmHg
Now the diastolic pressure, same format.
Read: 80,mmHg
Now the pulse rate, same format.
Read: 53,bpm
